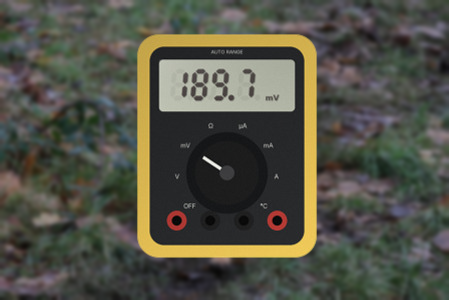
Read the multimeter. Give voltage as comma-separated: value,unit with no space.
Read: 189.7,mV
